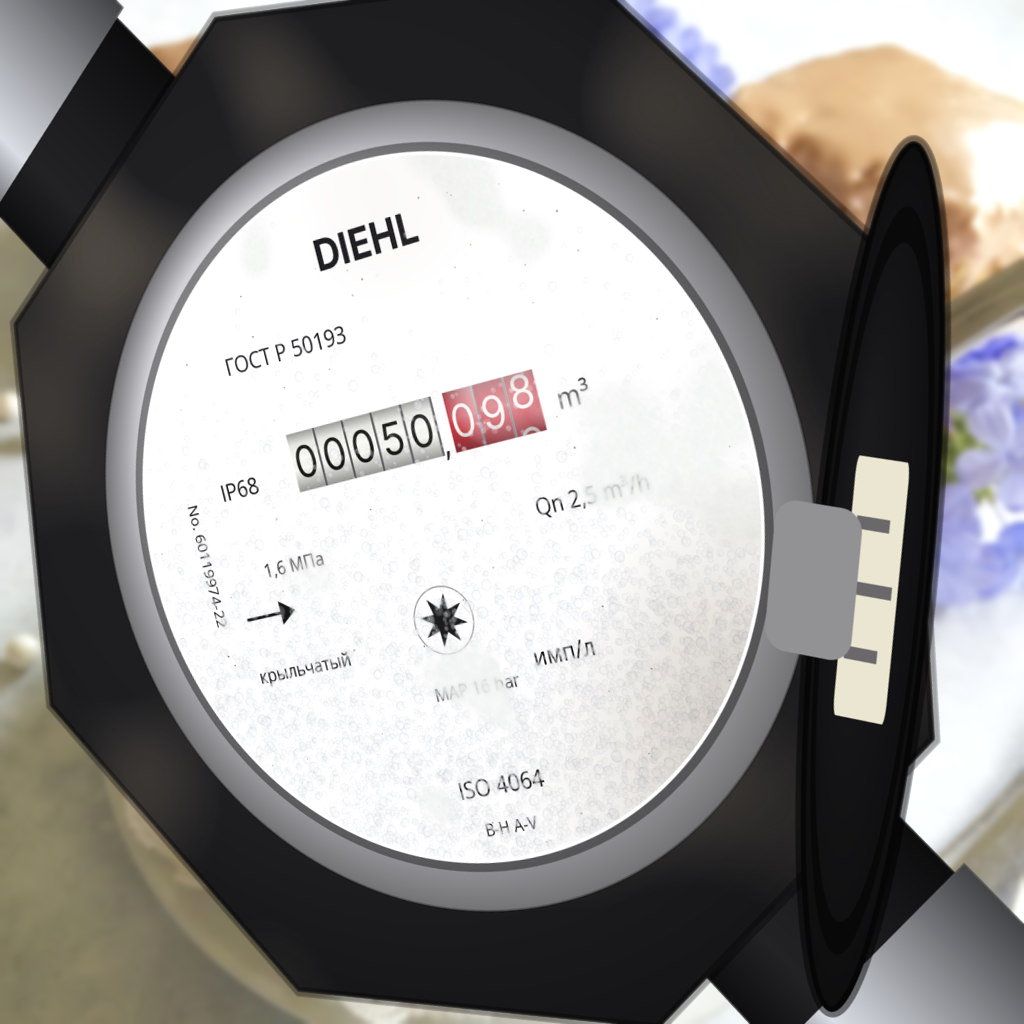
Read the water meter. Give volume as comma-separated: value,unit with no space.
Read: 50.098,m³
